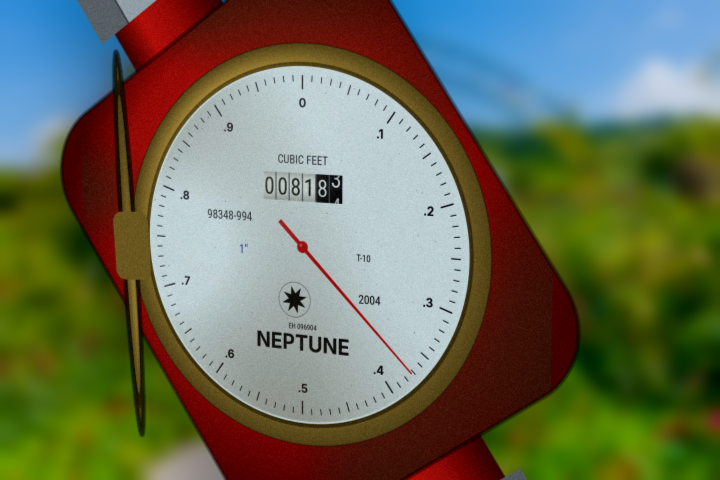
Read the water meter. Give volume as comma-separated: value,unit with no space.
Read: 8183.37,ft³
